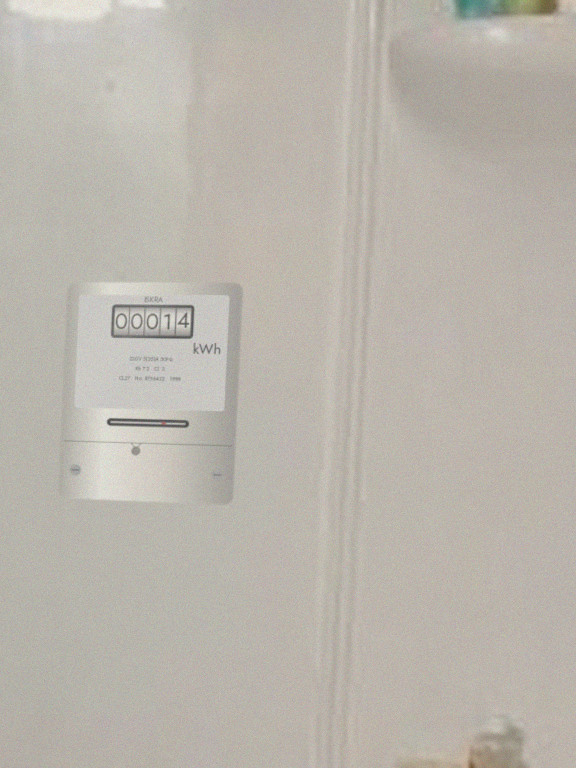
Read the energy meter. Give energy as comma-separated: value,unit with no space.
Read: 14,kWh
